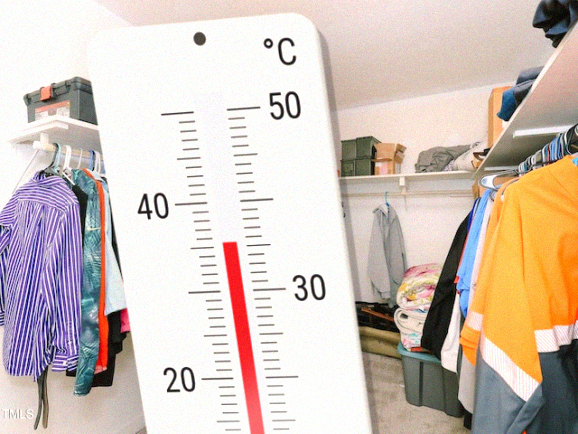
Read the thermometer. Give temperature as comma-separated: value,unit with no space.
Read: 35.5,°C
